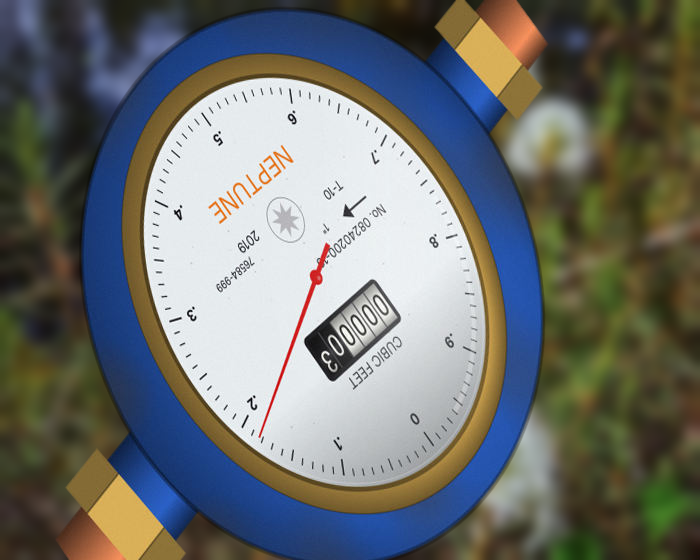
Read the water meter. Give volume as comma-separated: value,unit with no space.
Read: 3.18,ft³
